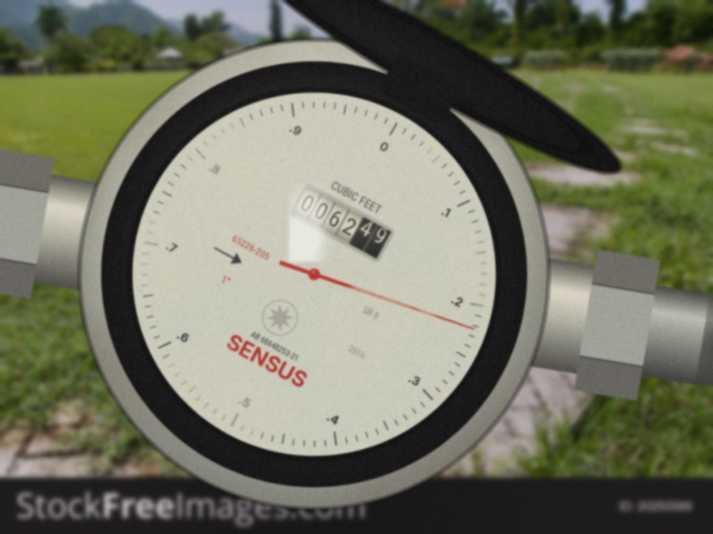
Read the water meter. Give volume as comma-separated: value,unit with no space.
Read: 6249.22,ft³
